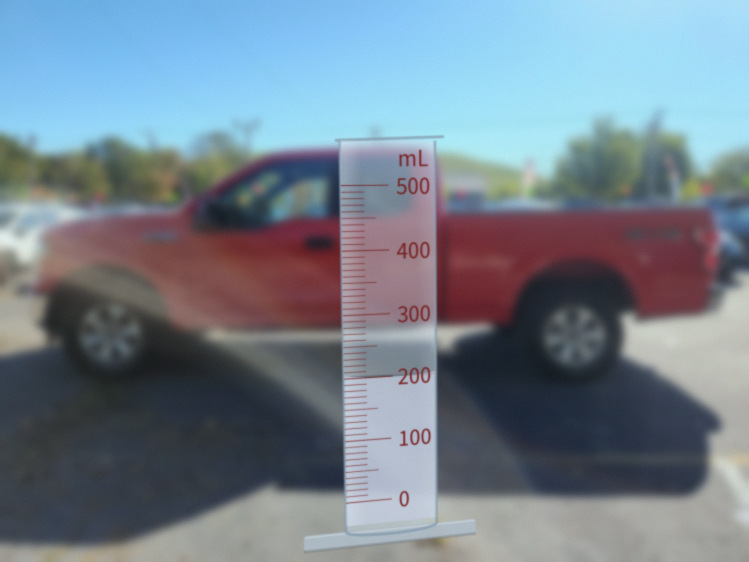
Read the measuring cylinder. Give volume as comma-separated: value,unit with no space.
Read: 200,mL
